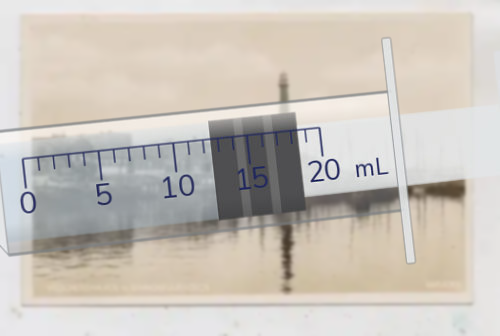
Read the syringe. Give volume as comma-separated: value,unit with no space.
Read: 12.5,mL
